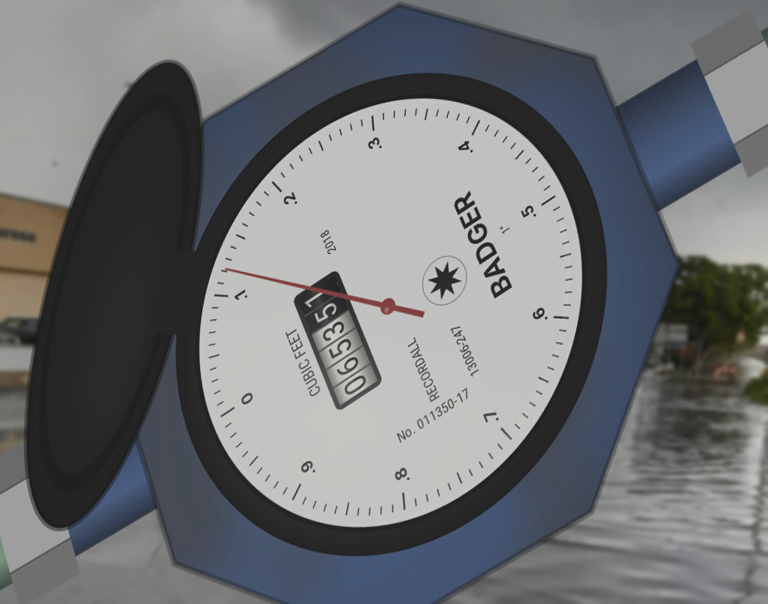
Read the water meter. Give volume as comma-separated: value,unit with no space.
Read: 65351.12,ft³
